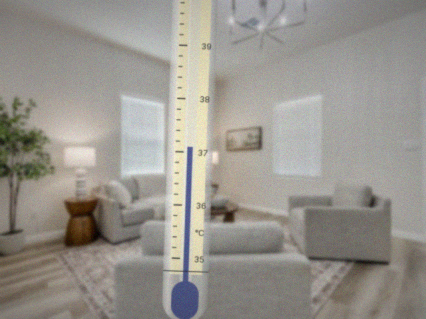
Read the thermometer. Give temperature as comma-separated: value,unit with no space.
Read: 37.1,°C
